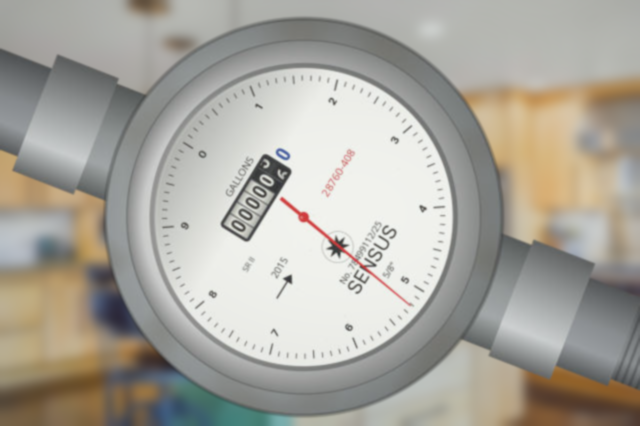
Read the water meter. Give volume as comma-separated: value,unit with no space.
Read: 55.2,gal
